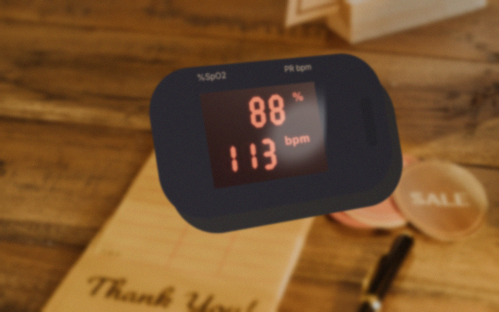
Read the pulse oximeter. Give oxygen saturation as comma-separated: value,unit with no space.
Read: 88,%
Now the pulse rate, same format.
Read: 113,bpm
